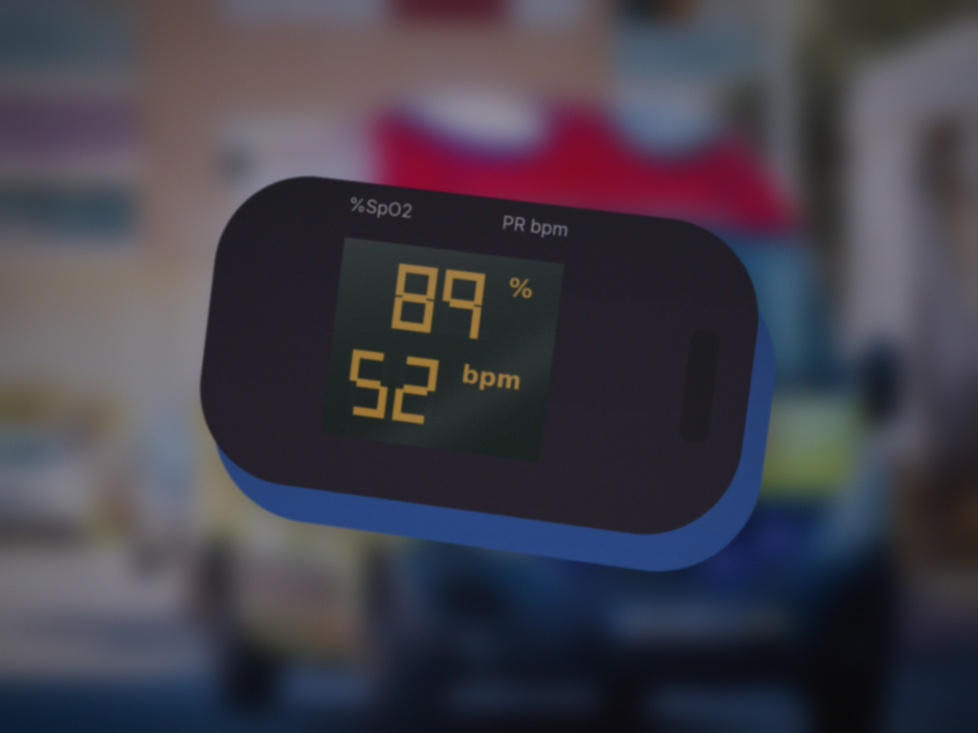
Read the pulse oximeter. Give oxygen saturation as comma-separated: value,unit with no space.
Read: 89,%
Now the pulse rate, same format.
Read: 52,bpm
